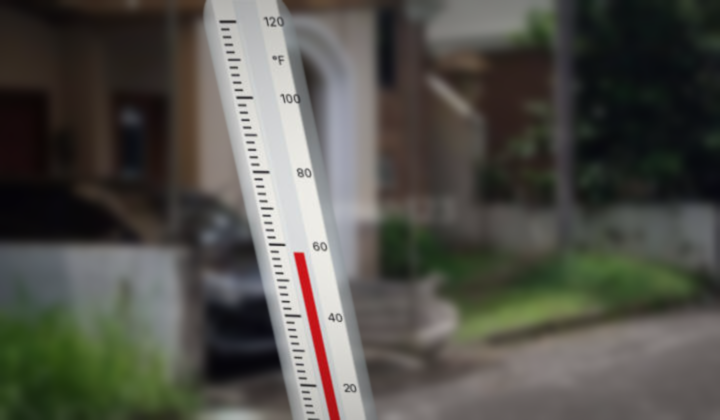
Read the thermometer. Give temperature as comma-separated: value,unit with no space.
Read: 58,°F
